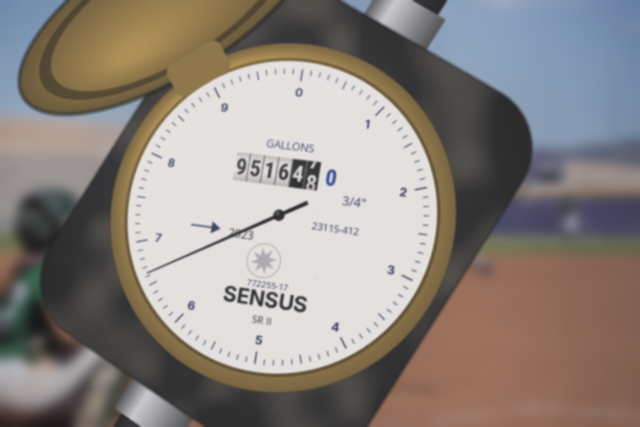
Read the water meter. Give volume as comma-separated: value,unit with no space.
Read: 9516476.6,gal
